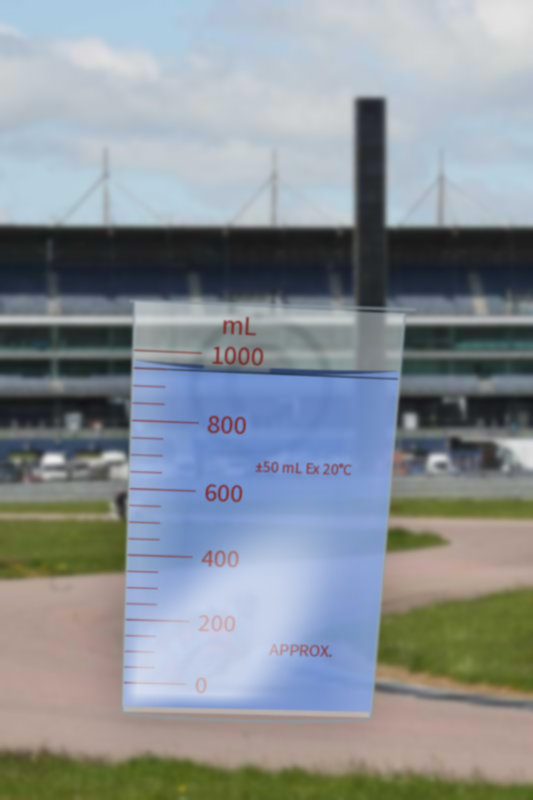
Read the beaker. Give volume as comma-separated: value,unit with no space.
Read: 950,mL
